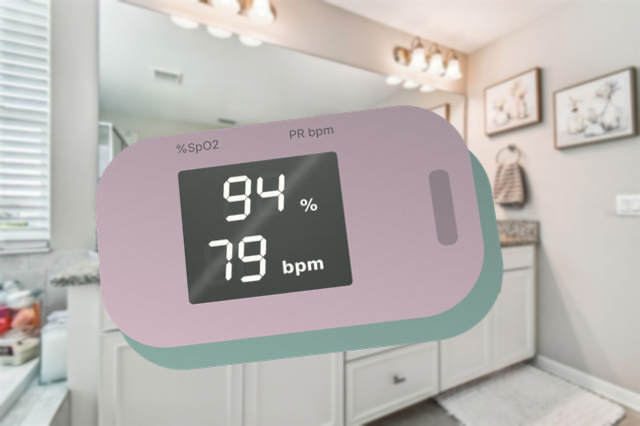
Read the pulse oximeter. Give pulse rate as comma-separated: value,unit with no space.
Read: 79,bpm
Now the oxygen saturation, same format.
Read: 94,%
